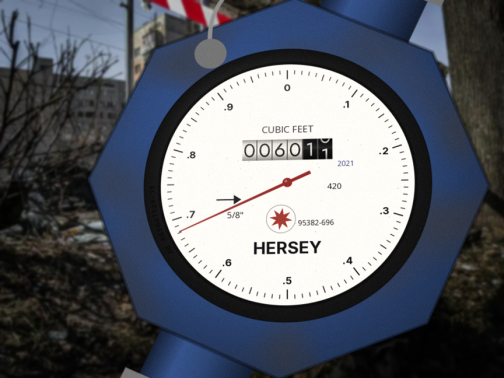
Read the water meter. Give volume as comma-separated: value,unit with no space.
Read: 6010.68,ft³
